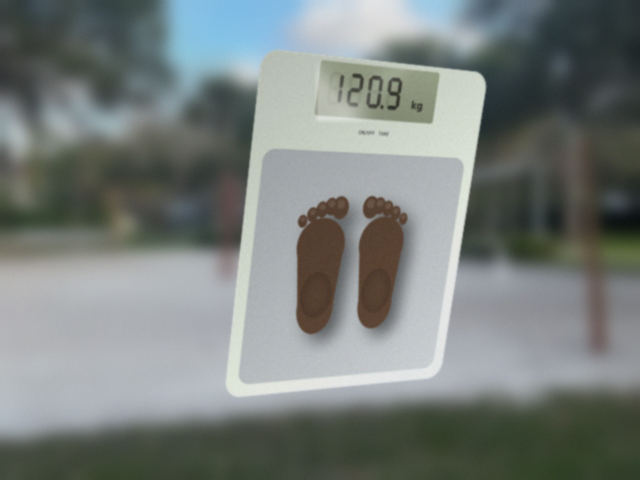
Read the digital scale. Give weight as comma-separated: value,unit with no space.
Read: 120.9,kg
